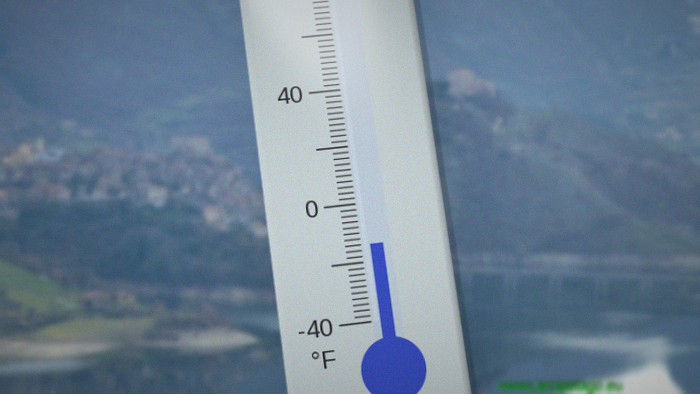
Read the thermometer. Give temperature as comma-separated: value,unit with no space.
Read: -14,°F
